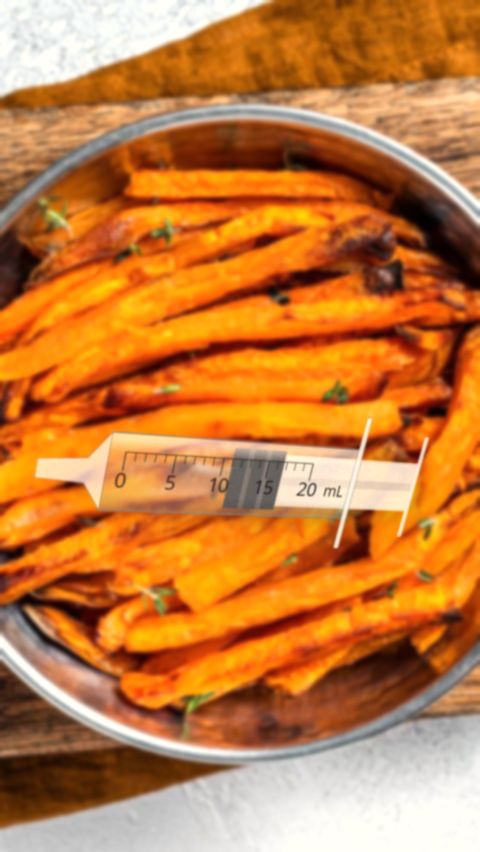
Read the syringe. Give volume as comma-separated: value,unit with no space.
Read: 11,mL
